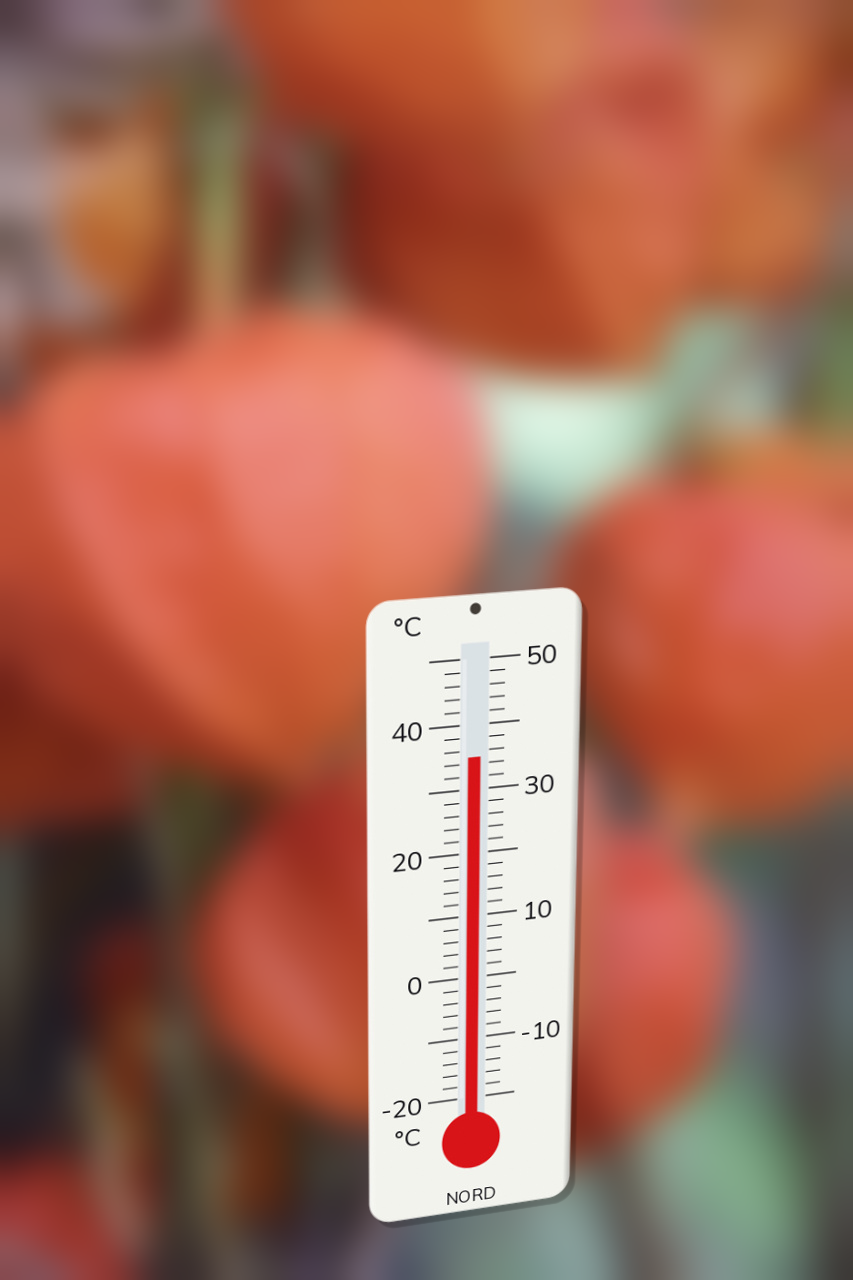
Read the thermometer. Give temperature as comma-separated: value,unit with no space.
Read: 35,°C
